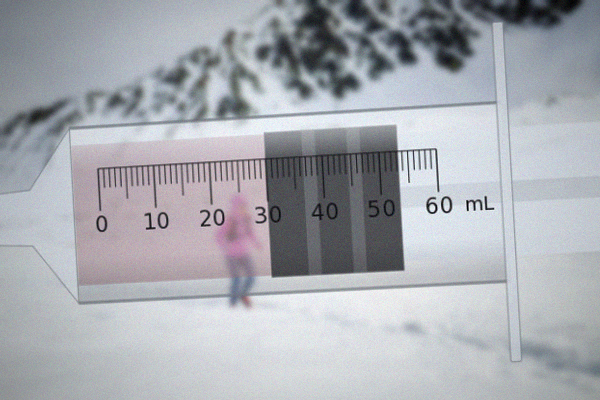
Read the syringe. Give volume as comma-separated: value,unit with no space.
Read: 30,mL
